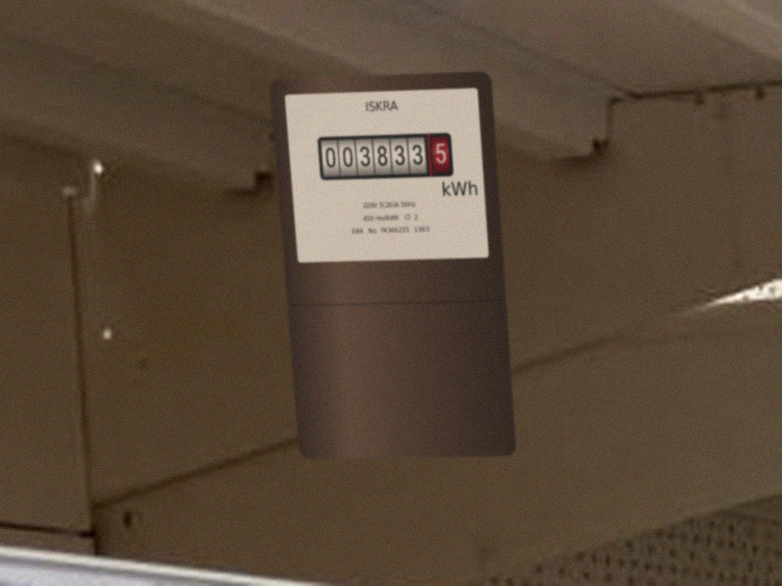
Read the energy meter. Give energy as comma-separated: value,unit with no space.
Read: 3833.5,kWh
